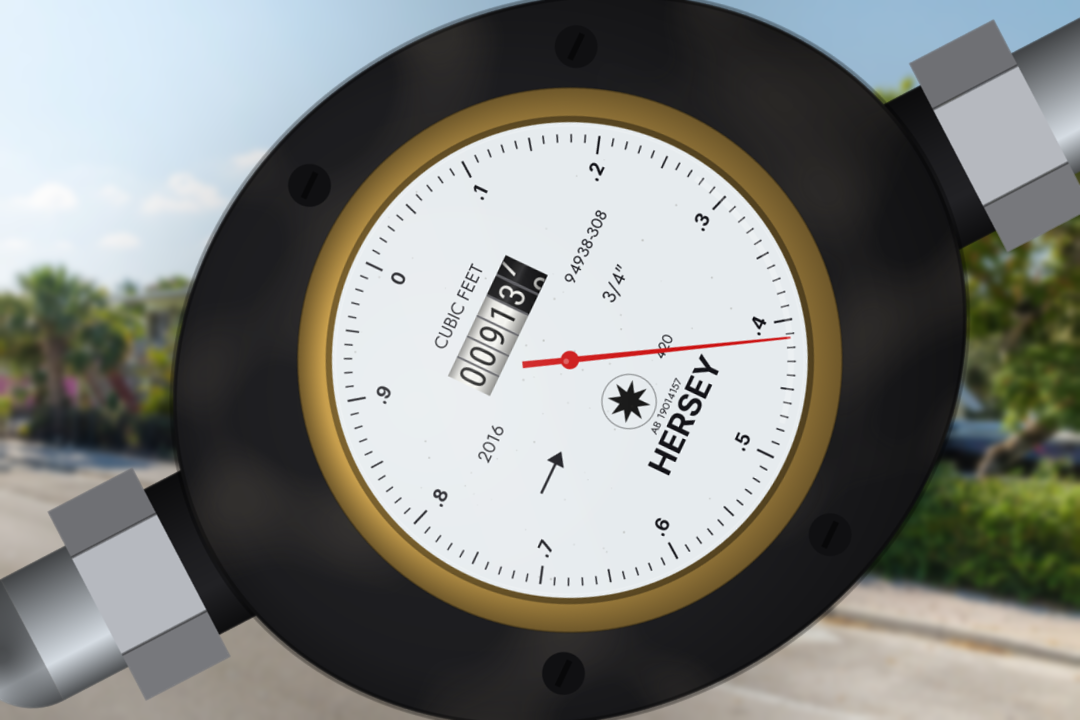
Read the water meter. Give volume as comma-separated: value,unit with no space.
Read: 9137.41,ft³
